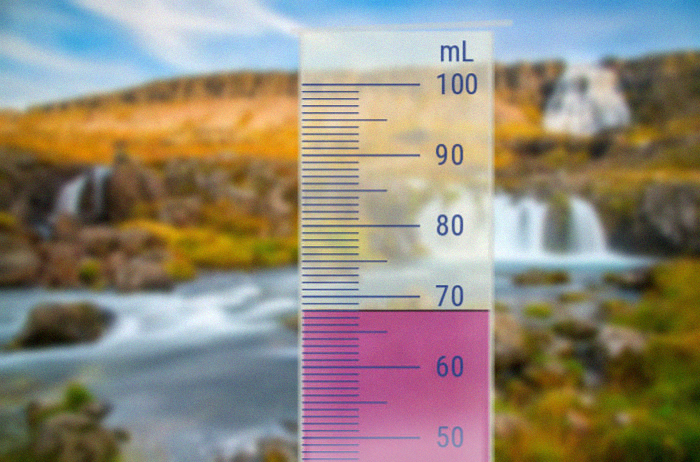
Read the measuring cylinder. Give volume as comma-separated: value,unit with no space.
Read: 68,mL
